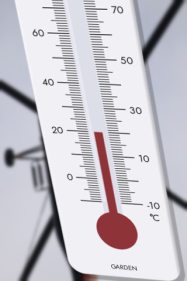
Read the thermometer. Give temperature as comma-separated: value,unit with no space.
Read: 20,°C
